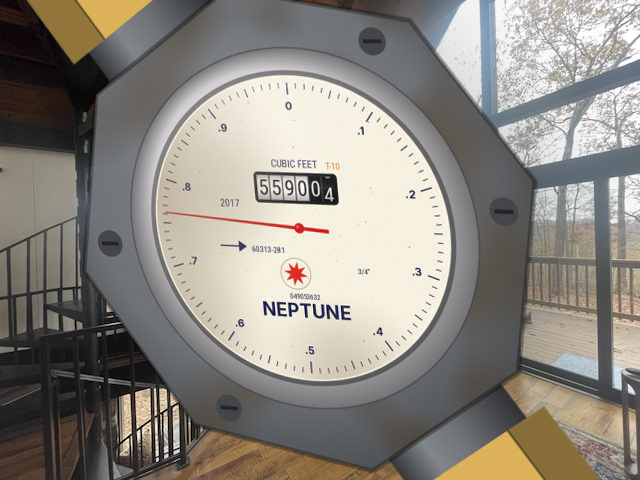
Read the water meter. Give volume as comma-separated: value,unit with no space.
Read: 559003.76,ft³
